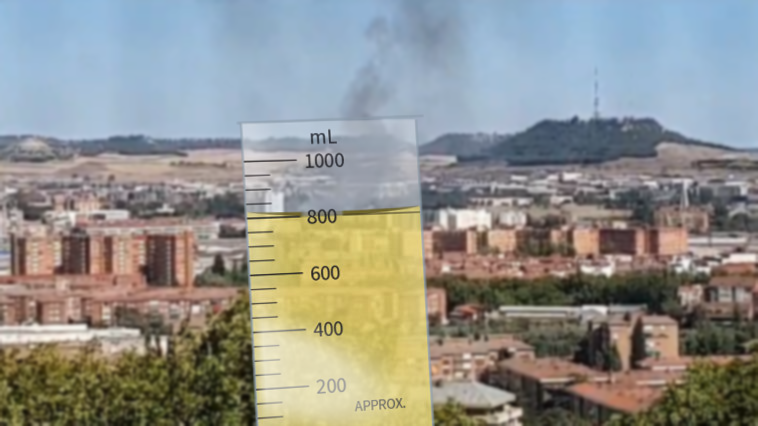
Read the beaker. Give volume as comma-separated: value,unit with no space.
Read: 800,mL
